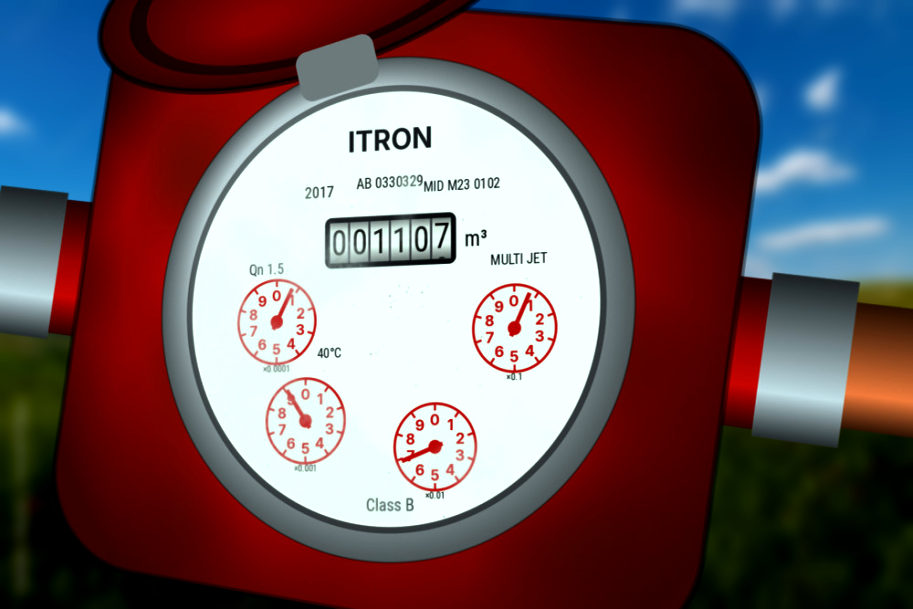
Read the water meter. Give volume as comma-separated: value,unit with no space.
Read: 1107.0690,m³
